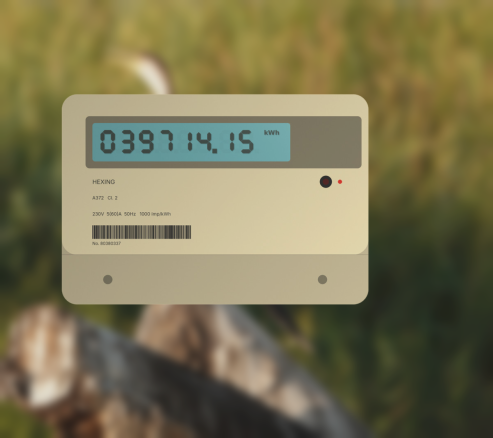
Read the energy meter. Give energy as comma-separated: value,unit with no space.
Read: 39714.15,kWh
